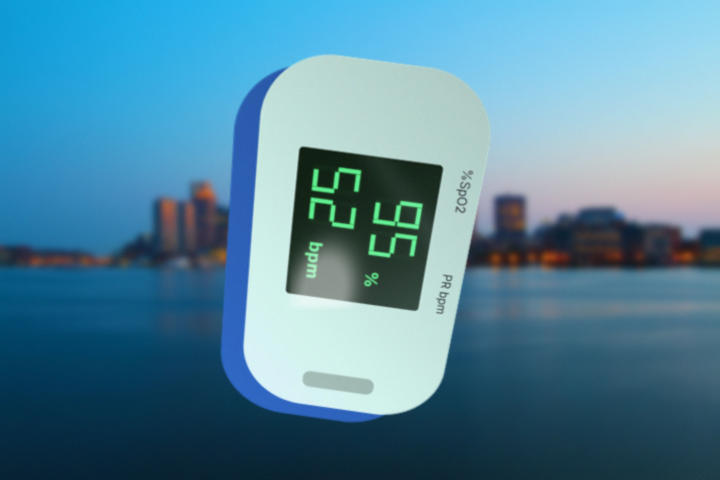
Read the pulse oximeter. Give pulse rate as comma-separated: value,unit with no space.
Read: 52,bpm
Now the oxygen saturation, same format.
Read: 95,%
